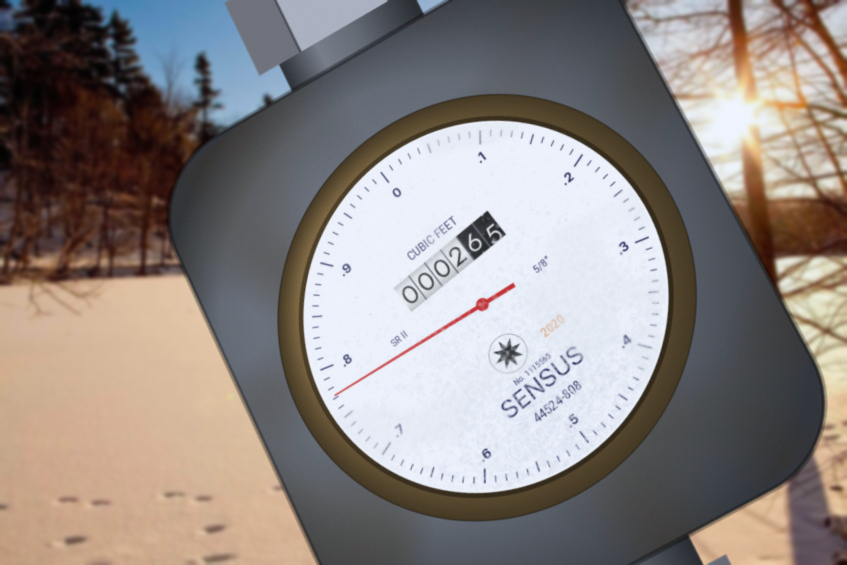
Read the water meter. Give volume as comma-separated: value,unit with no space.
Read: 264.77,ft³
